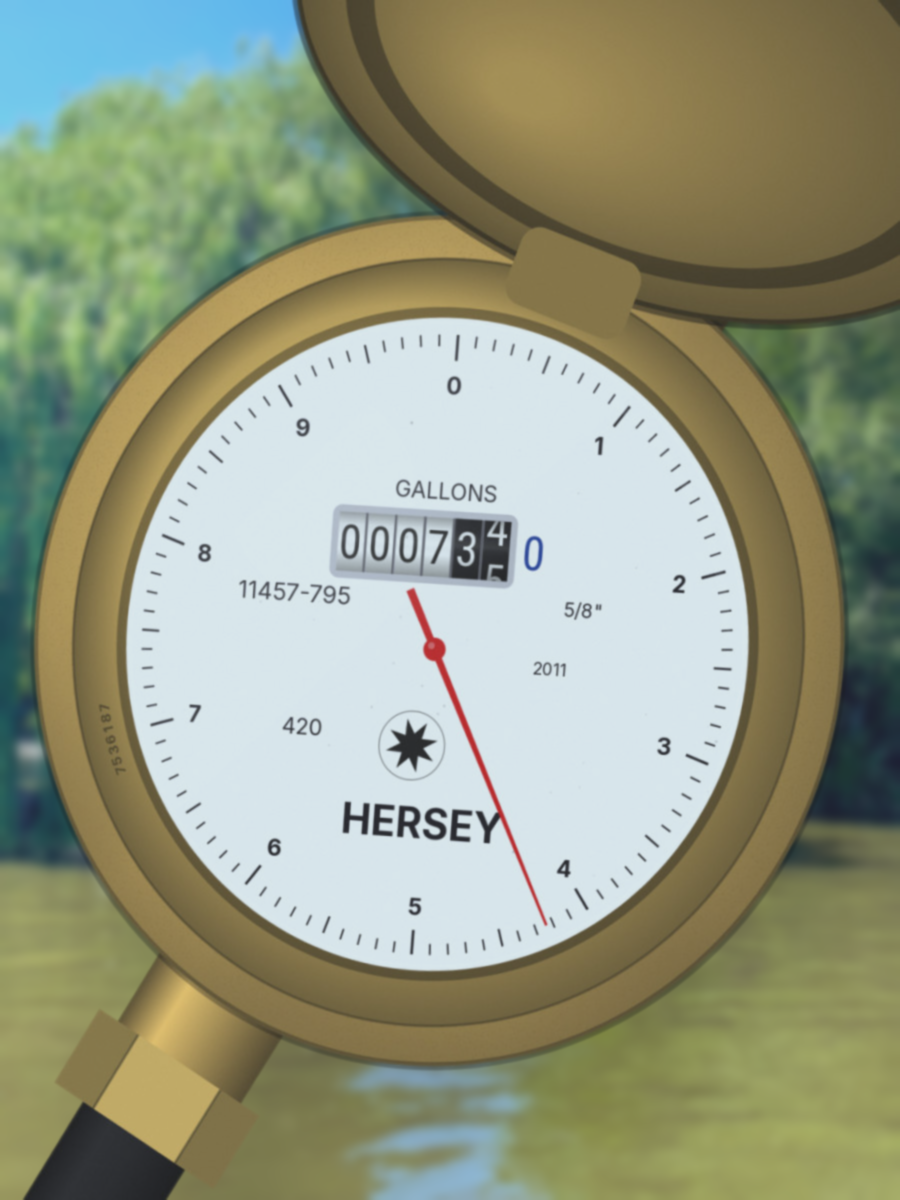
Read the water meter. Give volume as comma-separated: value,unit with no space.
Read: 7344.2,gal
